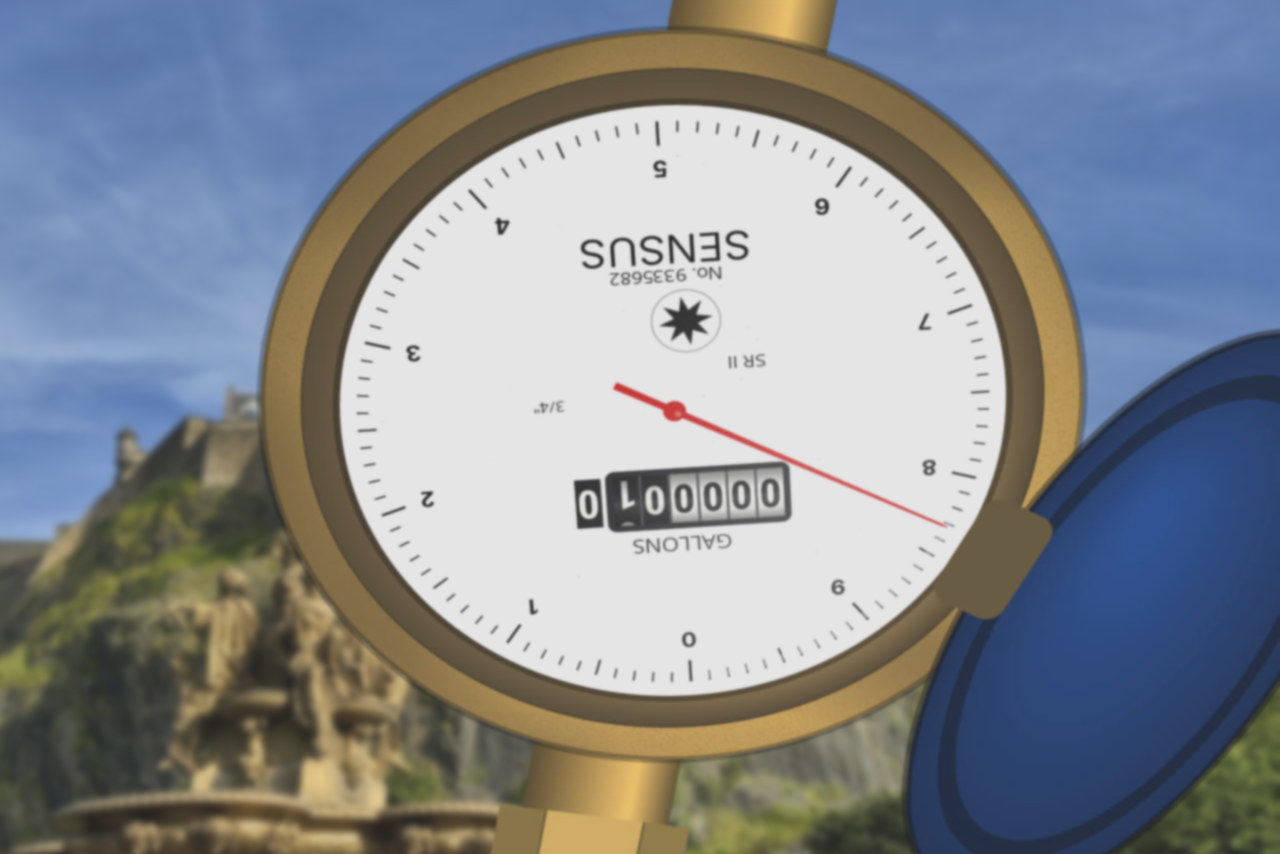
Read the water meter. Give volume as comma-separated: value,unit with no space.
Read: 8.3,gal
